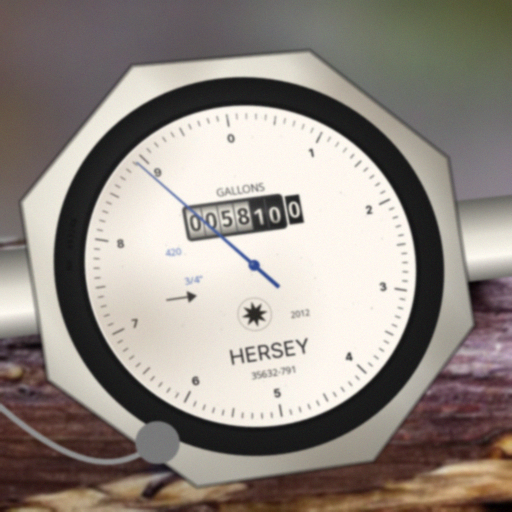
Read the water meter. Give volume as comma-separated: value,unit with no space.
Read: 58098.9,gal
